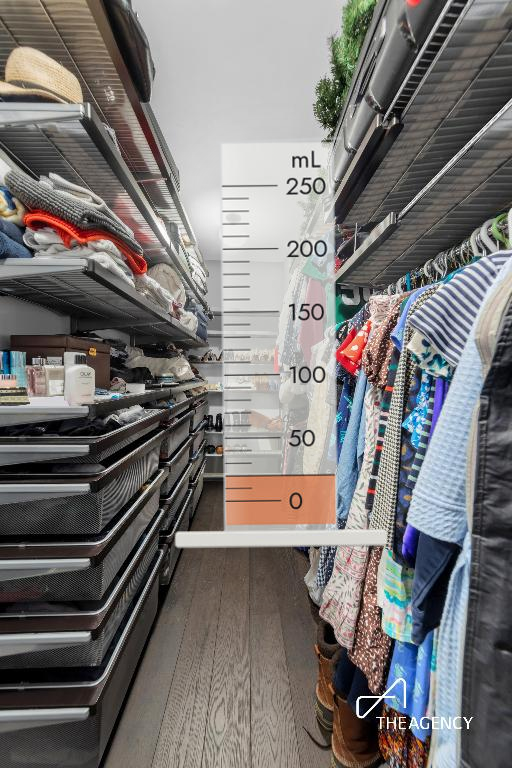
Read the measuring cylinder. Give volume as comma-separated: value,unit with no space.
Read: 20,mL
